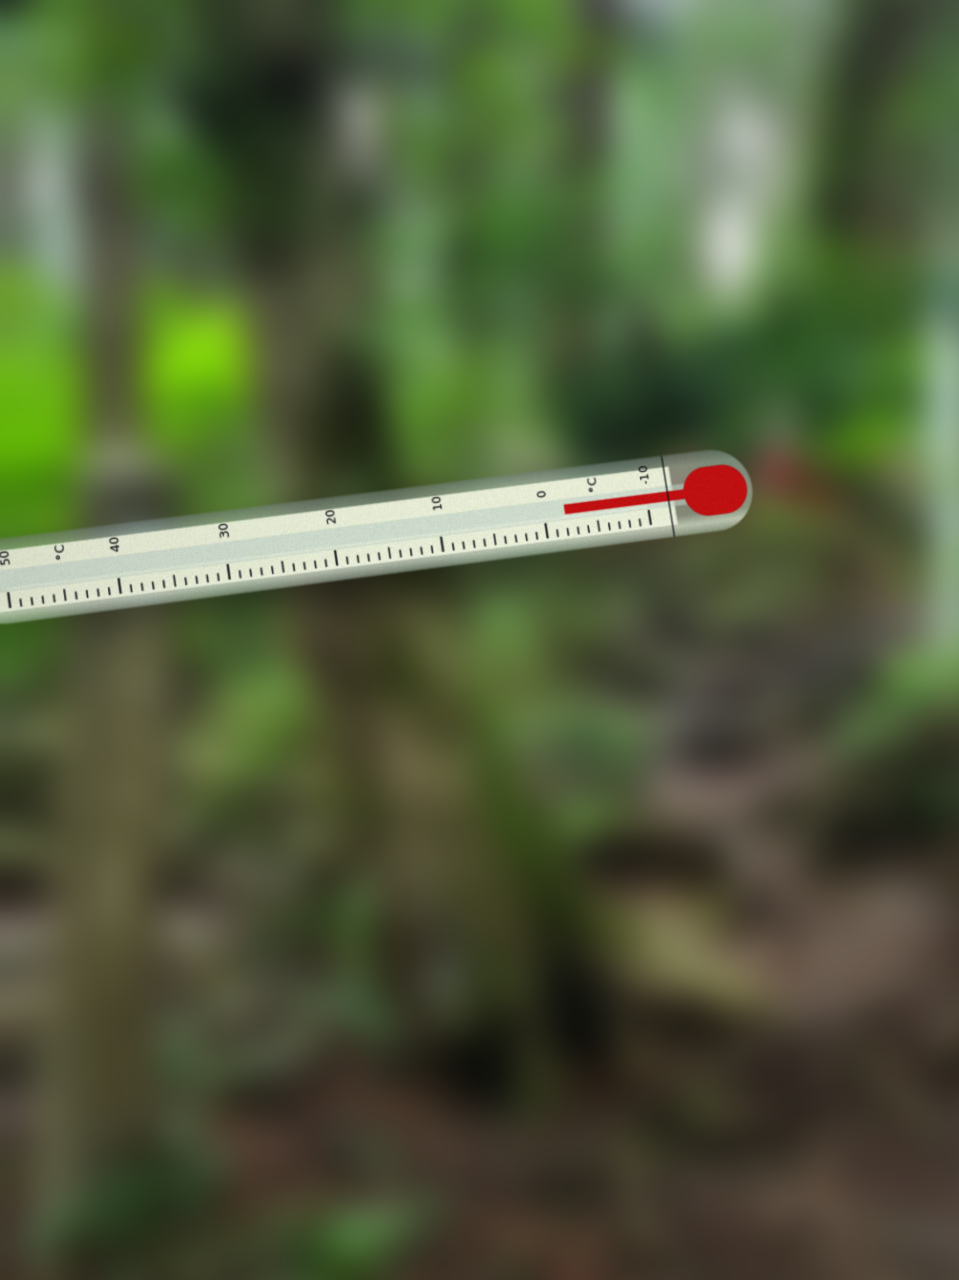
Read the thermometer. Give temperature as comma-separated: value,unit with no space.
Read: -2,°C
